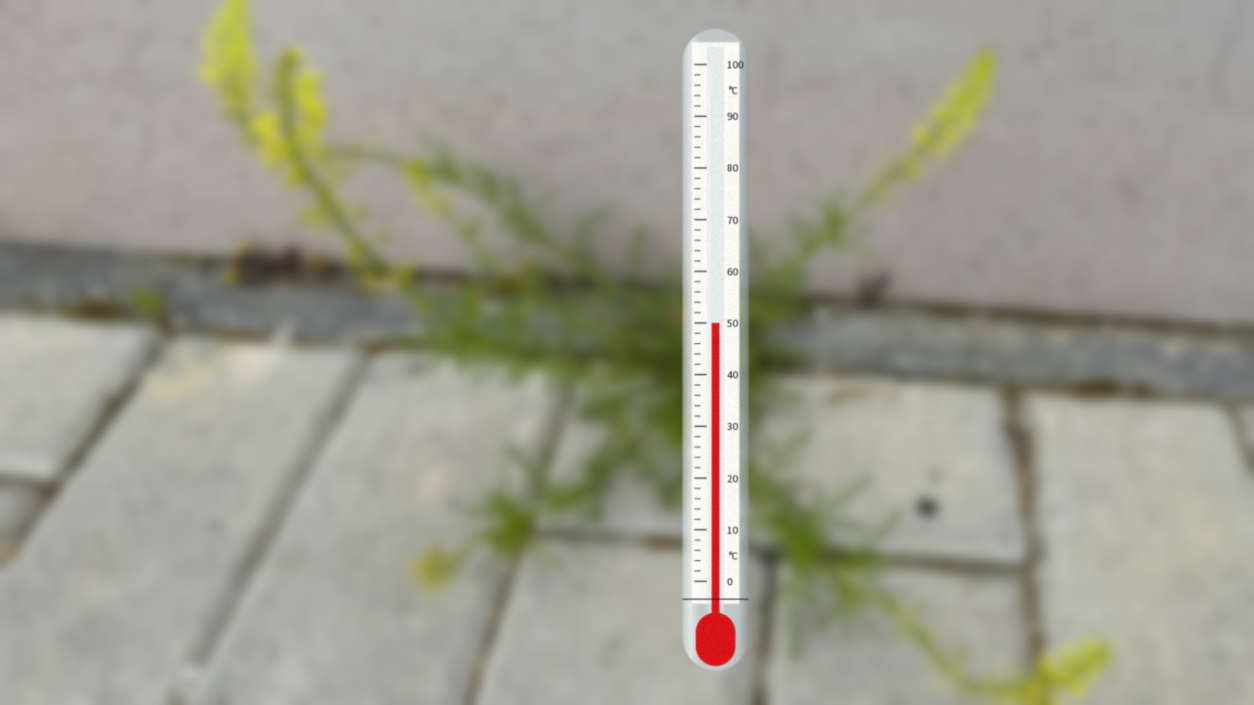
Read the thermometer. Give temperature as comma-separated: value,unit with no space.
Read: 50,°C
